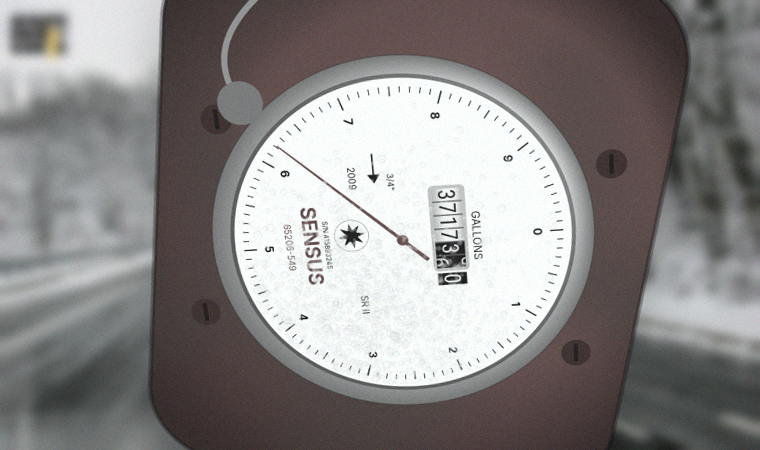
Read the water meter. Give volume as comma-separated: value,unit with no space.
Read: 3717356.2,gal
